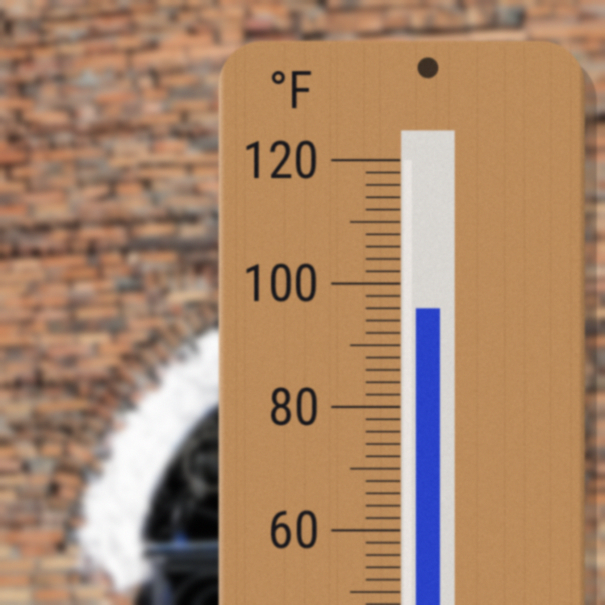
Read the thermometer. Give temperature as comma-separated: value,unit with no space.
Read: 96,°F
